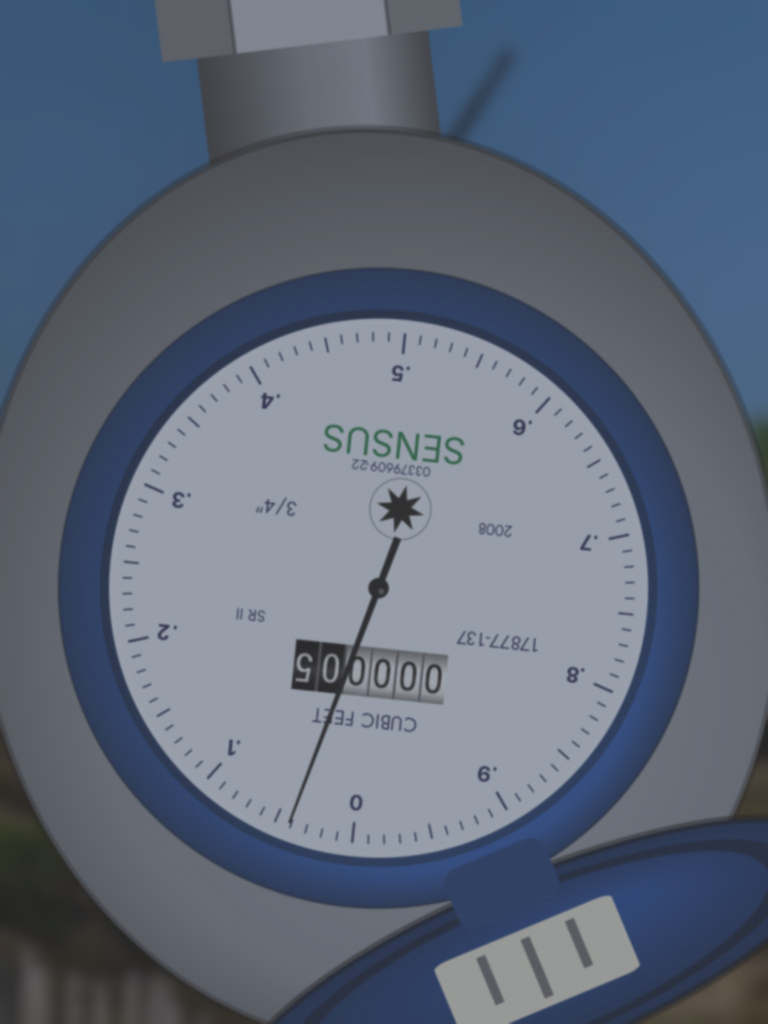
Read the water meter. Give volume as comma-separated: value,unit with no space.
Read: 5.04,ft³
